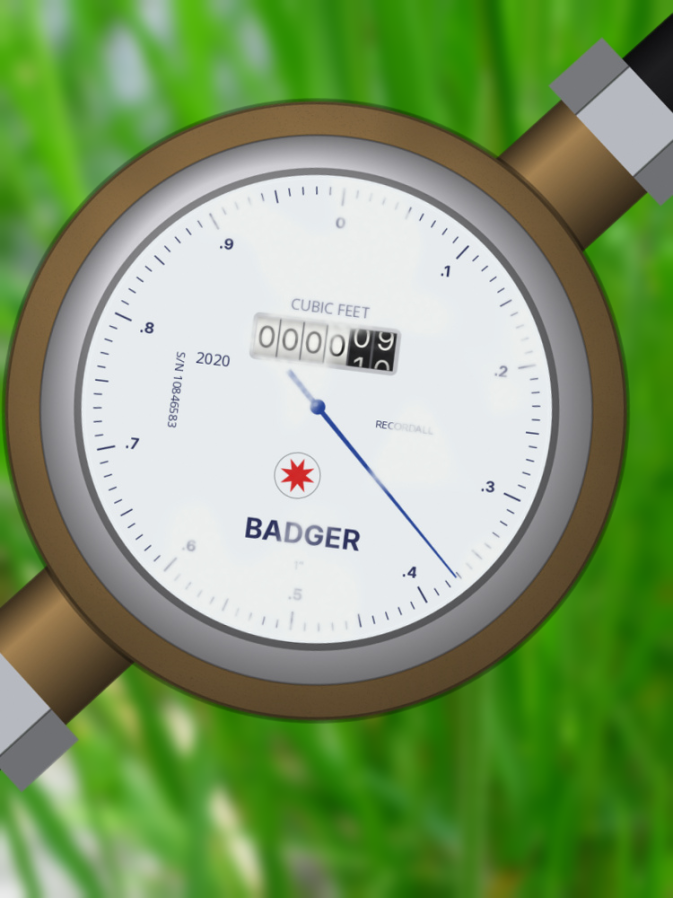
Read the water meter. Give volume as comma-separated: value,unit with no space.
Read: 9.37,ft³
